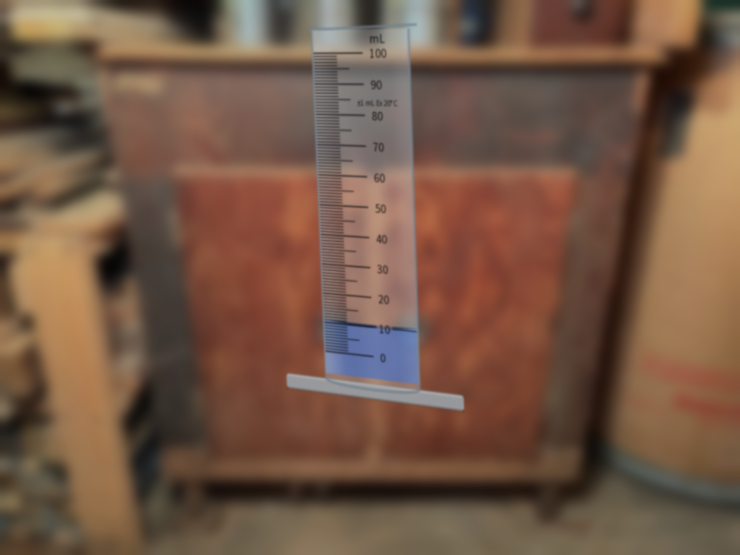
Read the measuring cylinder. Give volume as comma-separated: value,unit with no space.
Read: 10,mL
